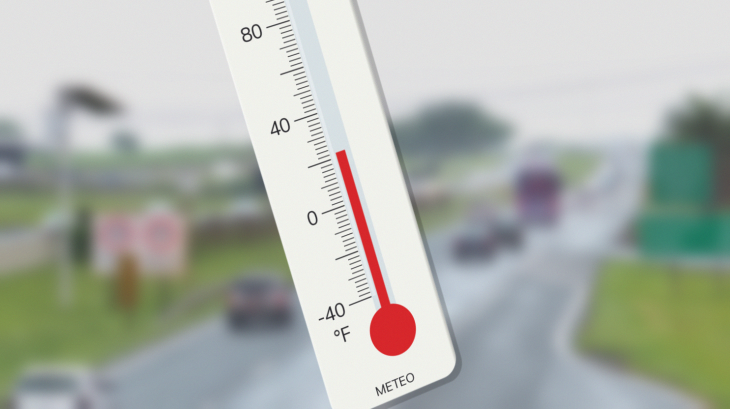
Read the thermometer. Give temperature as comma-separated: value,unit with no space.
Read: 22,°F
